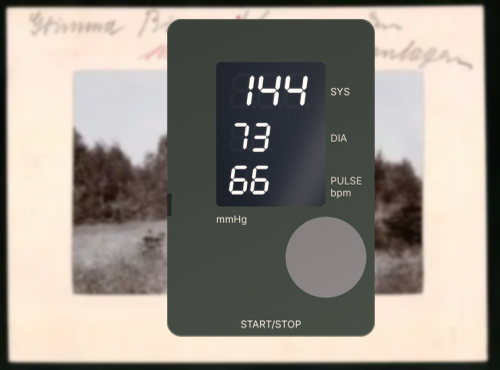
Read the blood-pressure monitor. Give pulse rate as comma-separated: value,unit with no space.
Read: 66,bpm
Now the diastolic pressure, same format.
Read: 73,mmHg
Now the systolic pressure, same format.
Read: 144,mmHg
